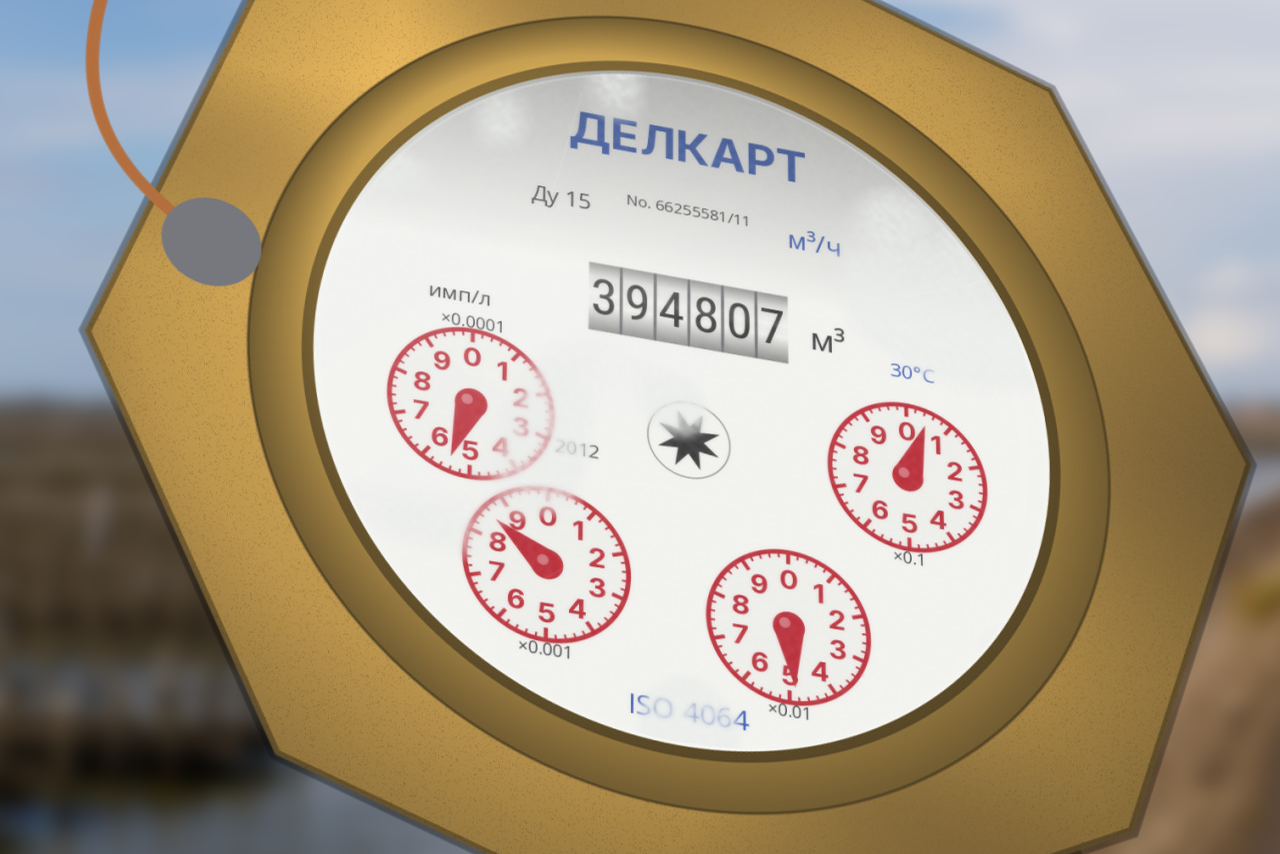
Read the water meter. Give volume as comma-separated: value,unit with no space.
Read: 394807.0485,m³
